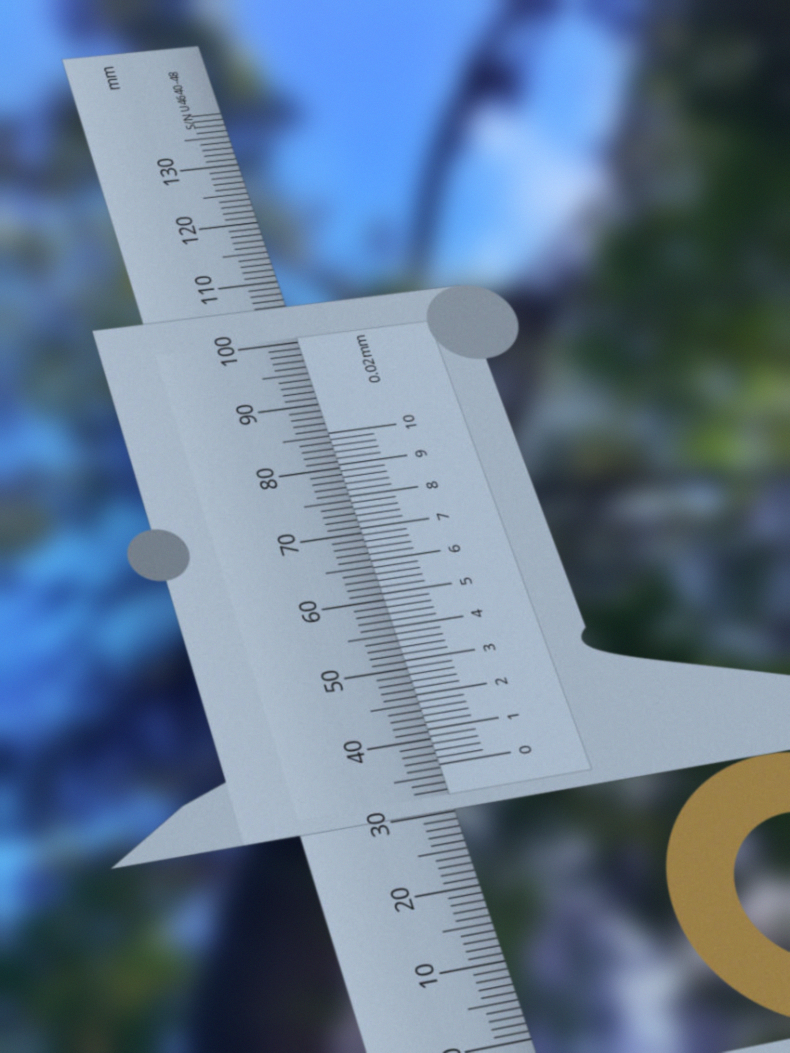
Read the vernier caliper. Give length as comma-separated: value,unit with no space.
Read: 36.4,mm
